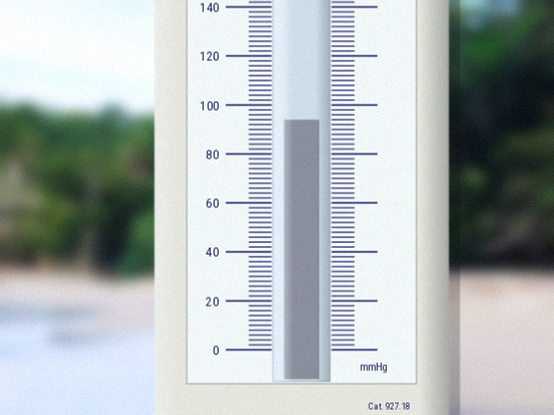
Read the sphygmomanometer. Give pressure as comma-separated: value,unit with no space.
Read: 94,mmHg
